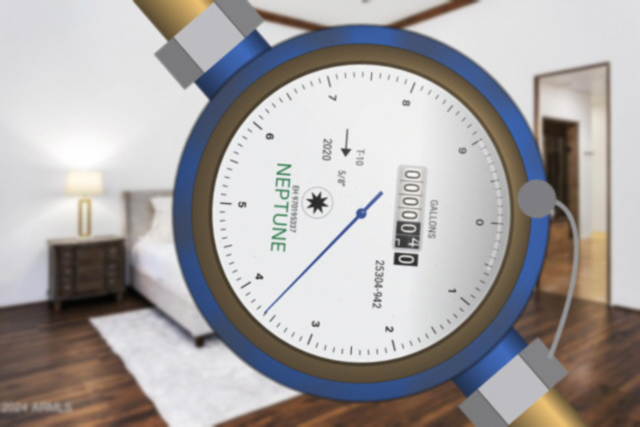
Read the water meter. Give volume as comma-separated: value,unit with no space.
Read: 43.6,gal
